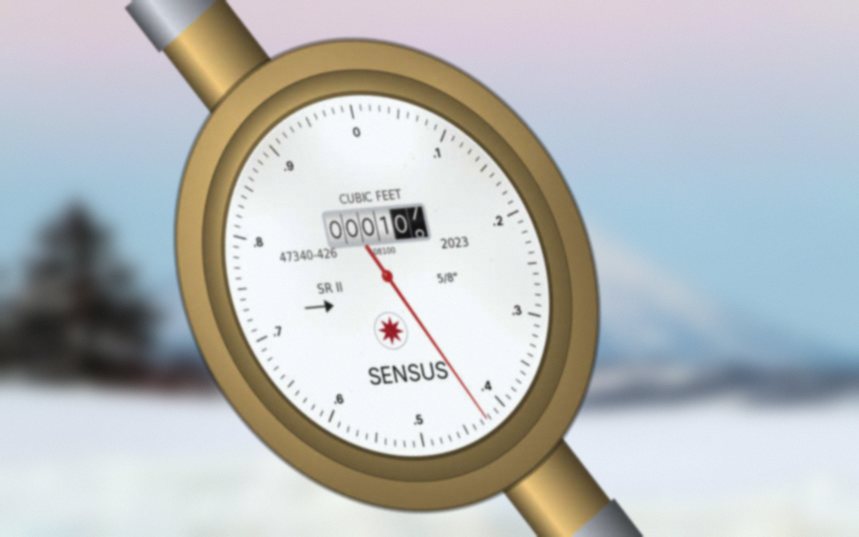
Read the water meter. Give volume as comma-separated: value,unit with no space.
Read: 107.42,ft³
